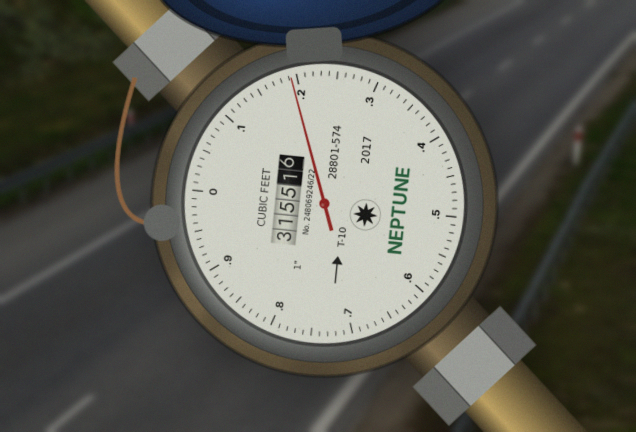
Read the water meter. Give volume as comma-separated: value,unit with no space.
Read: 315516.19,ft³
